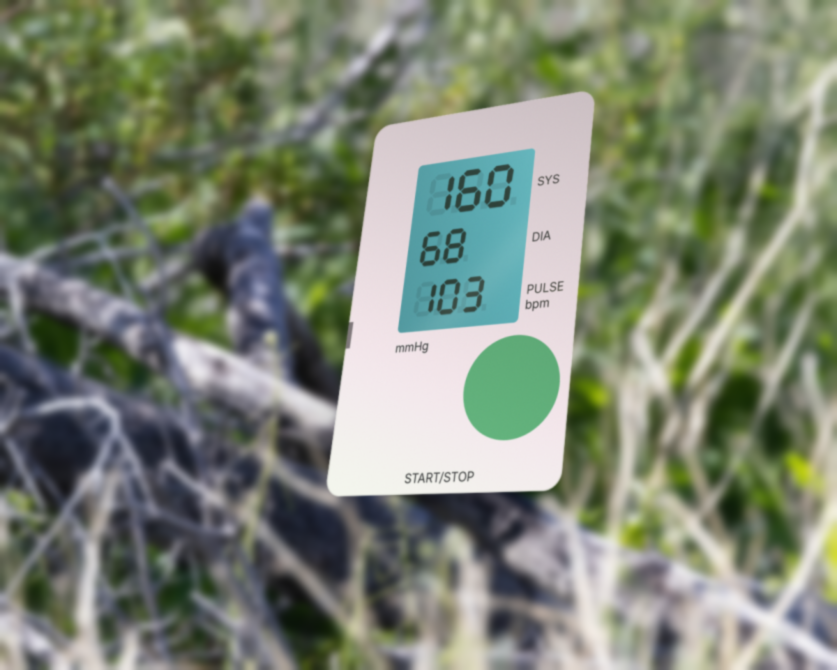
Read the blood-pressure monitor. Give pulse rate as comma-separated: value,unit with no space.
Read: 103,bpm
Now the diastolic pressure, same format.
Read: 68,mmHg
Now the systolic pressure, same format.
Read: 160,mmHg
